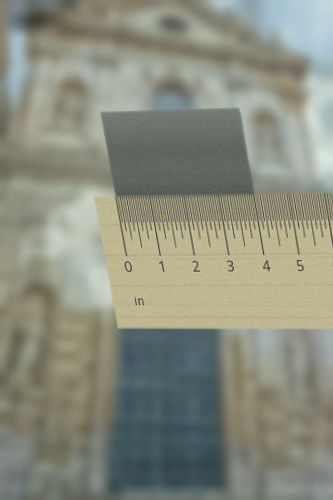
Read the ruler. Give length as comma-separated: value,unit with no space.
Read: 4,in
